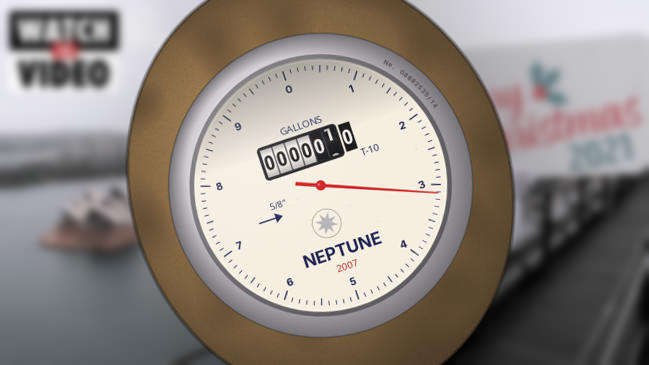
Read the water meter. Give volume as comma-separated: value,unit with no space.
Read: 13.1,gal
